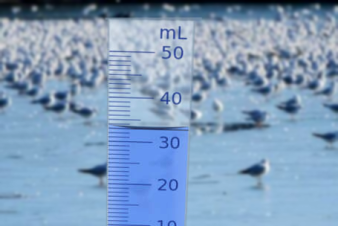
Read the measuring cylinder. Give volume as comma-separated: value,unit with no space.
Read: 33,mL
